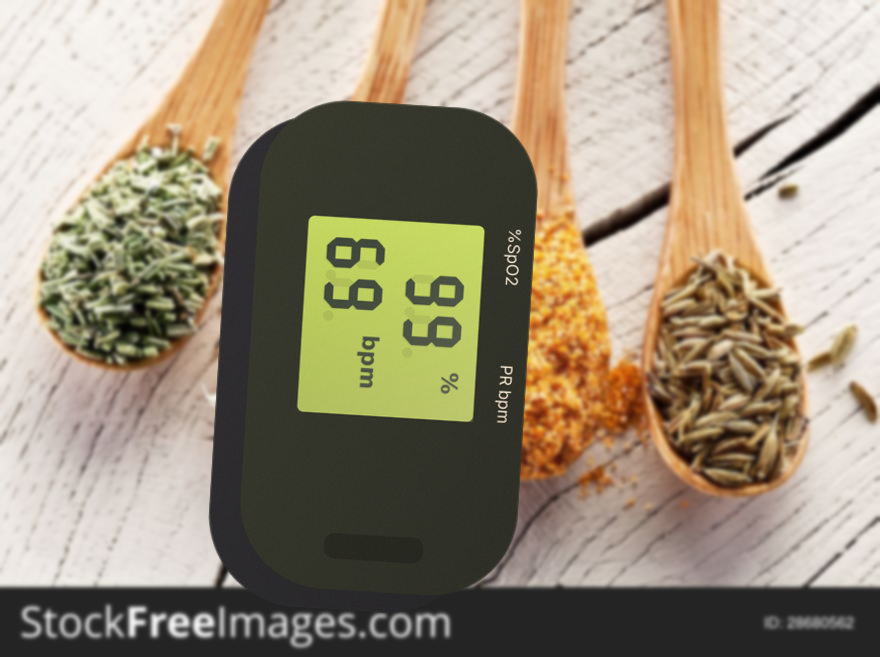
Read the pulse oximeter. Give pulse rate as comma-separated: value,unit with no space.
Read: 69,bpm
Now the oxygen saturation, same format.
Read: 99,%
